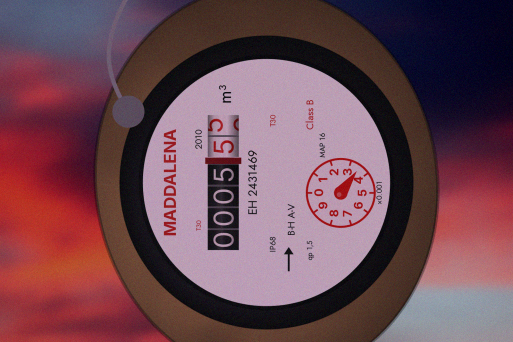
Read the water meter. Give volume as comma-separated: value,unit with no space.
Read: 5.553,m³
